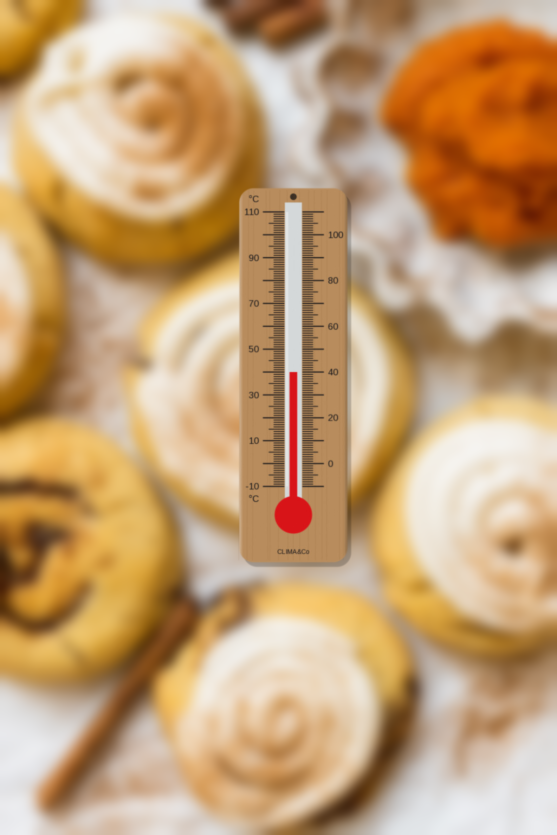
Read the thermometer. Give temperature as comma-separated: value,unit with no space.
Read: 40,°C
